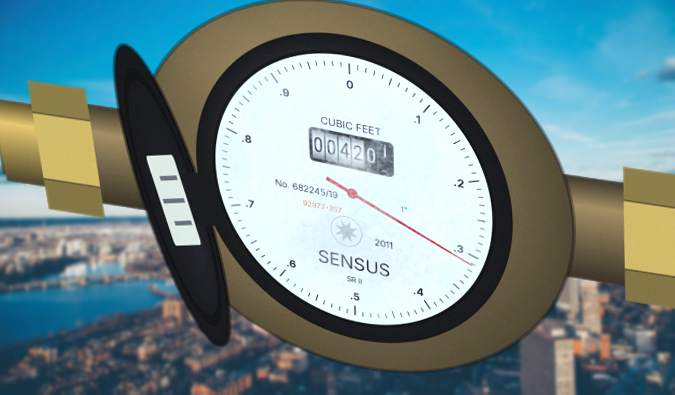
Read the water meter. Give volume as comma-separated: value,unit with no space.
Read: 4201.31,ft³
